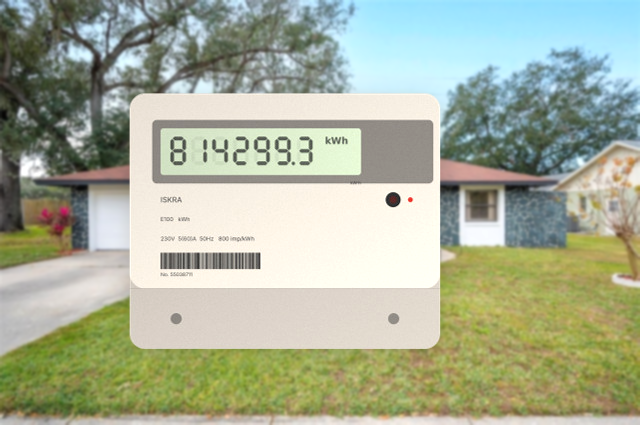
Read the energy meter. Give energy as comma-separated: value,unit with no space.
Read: 814299.3,kWh
